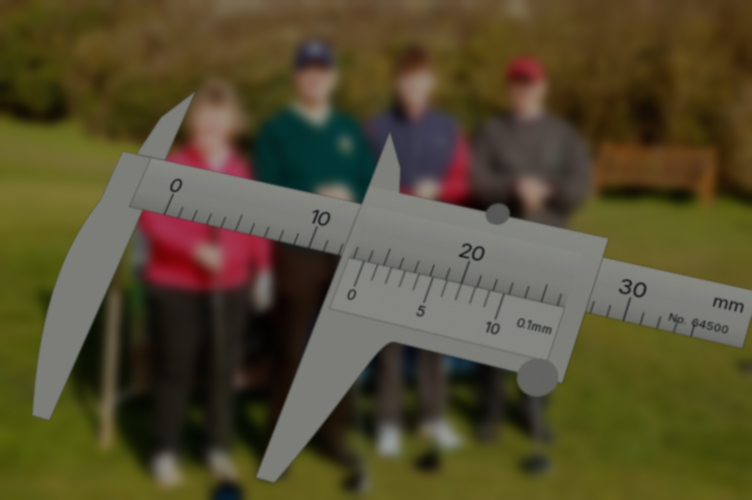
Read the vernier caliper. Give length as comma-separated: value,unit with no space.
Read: 13.7,mm
